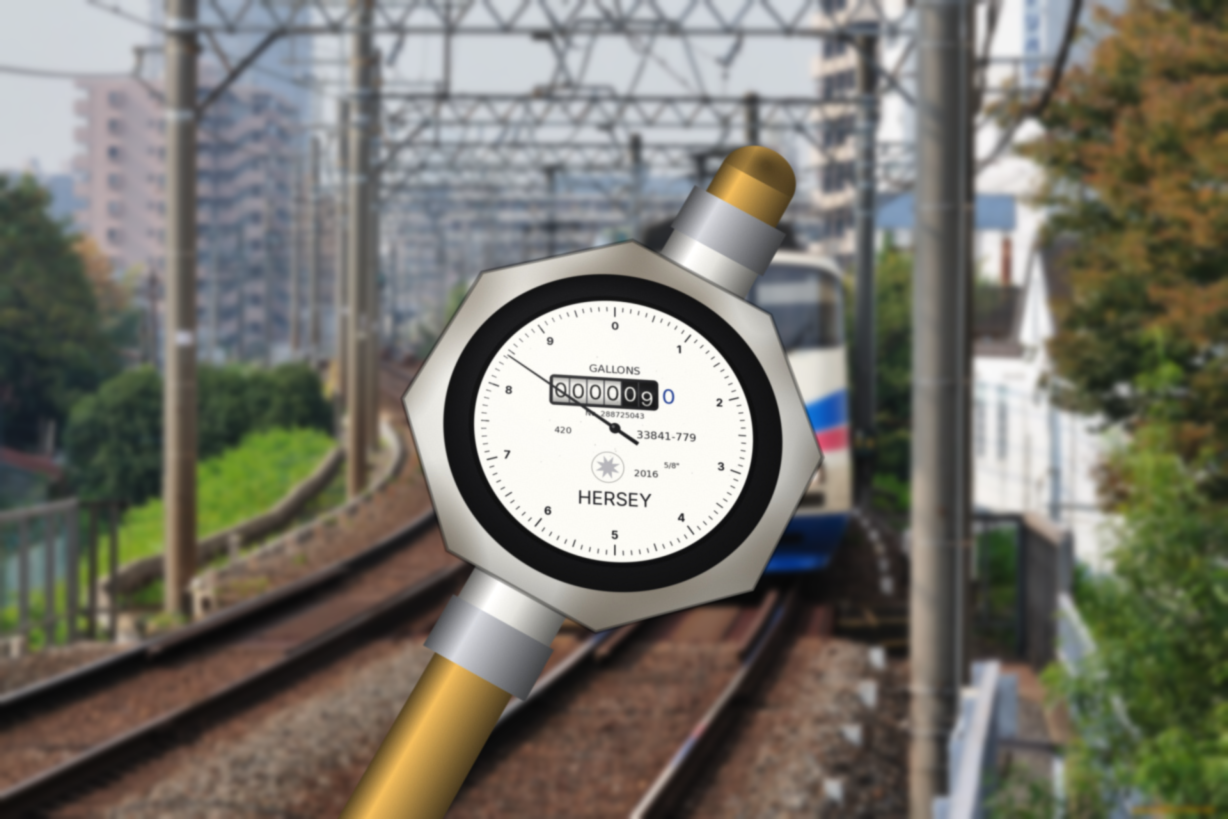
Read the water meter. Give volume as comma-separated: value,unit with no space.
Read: 88.4,gal
